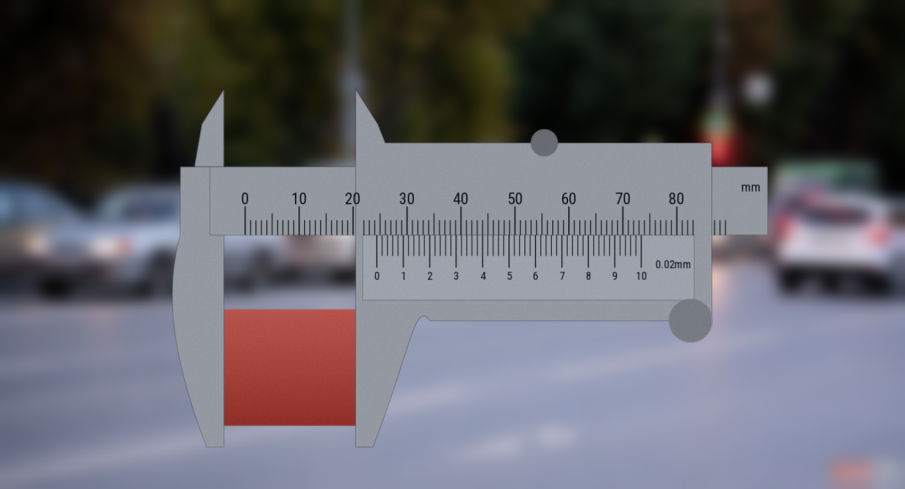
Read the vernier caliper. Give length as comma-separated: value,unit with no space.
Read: 24.4,mm
